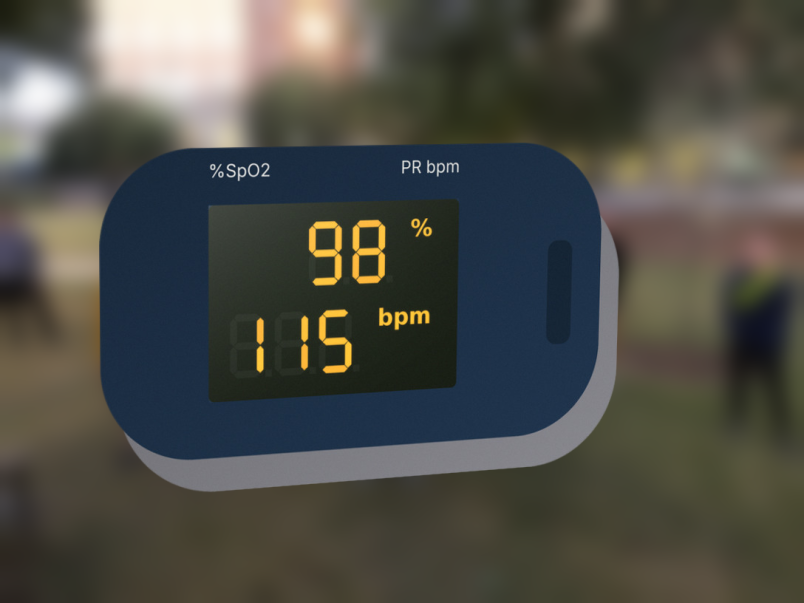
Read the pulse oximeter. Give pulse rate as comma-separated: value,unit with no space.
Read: 115,bpm
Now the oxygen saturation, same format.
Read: 98,%
